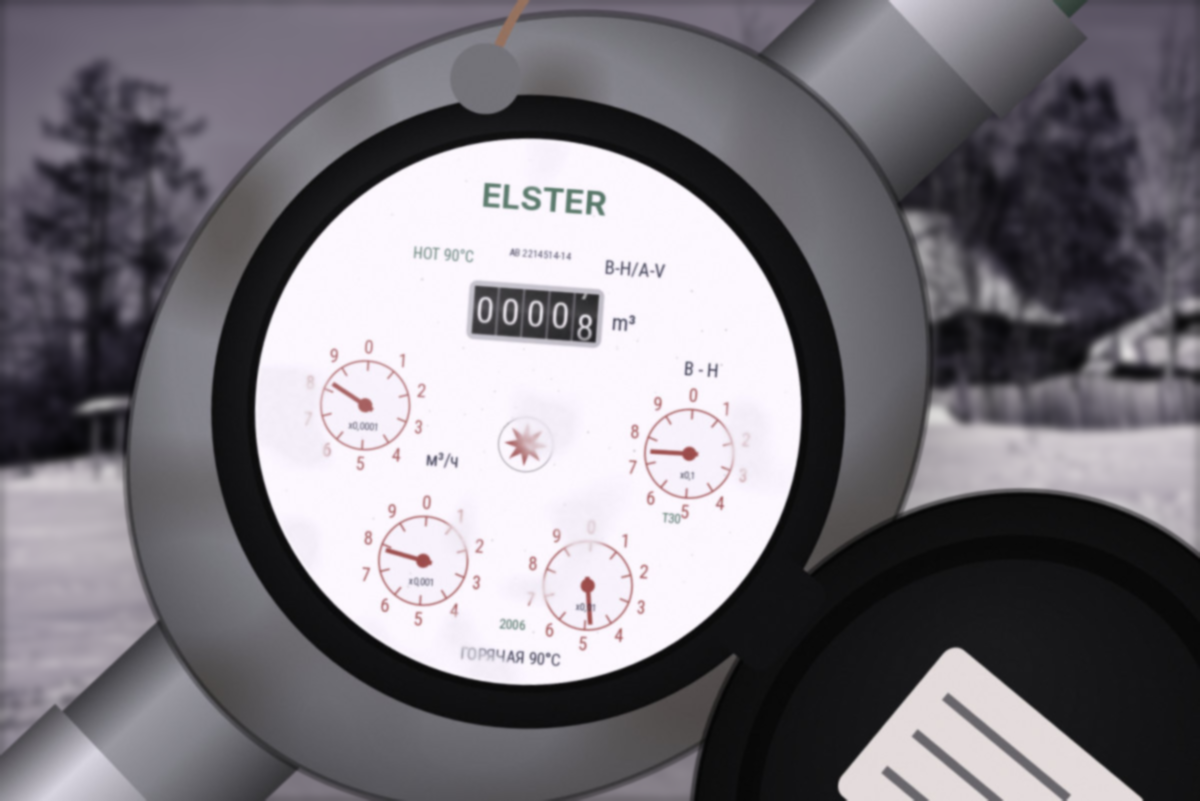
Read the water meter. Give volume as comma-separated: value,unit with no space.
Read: 7.7478,m³
